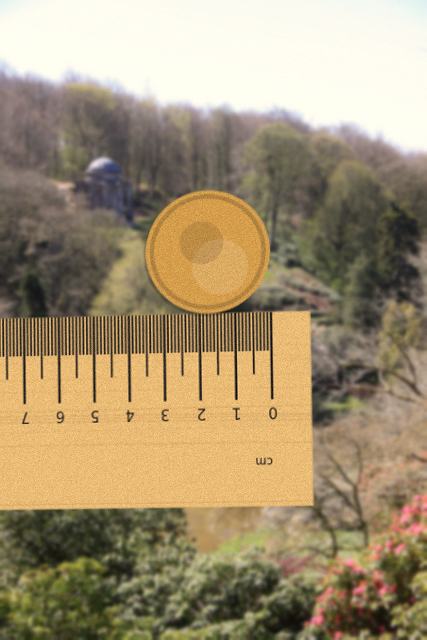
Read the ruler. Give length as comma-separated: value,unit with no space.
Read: 3.5,cm
